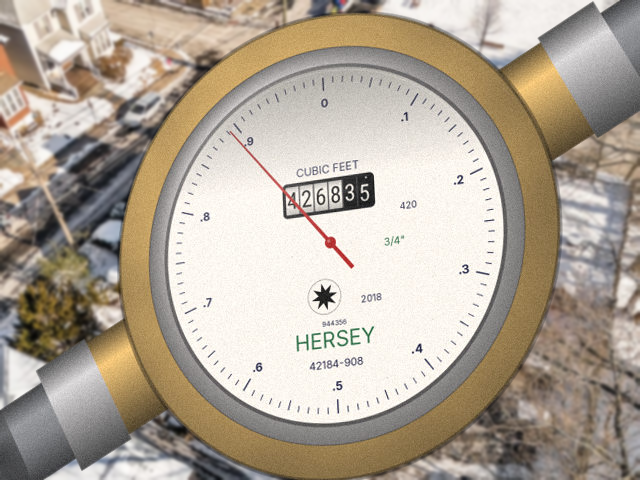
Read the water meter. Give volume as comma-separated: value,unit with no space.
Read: 426834.89,ft³
